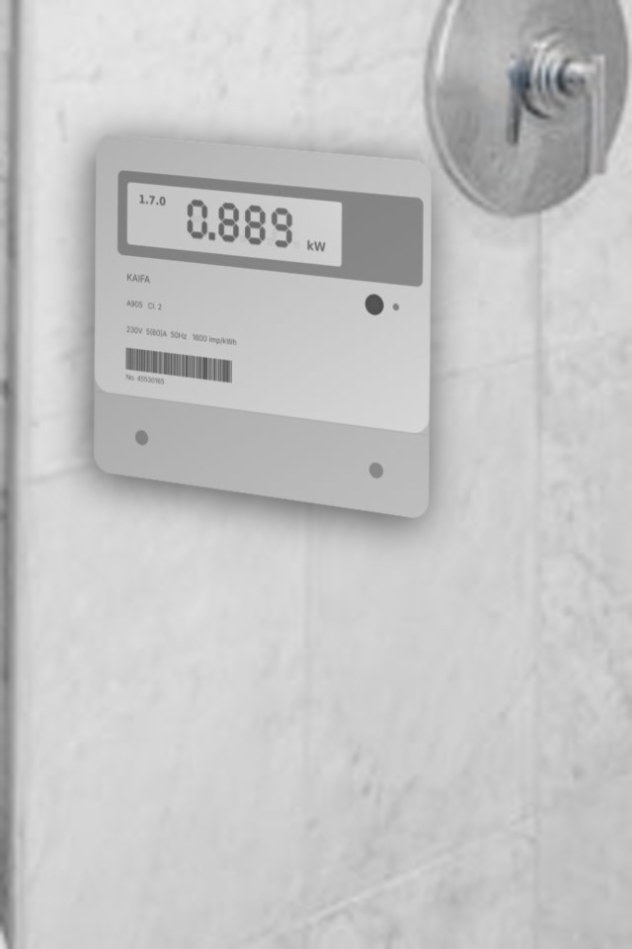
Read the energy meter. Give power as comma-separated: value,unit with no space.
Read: 0.889,kW
